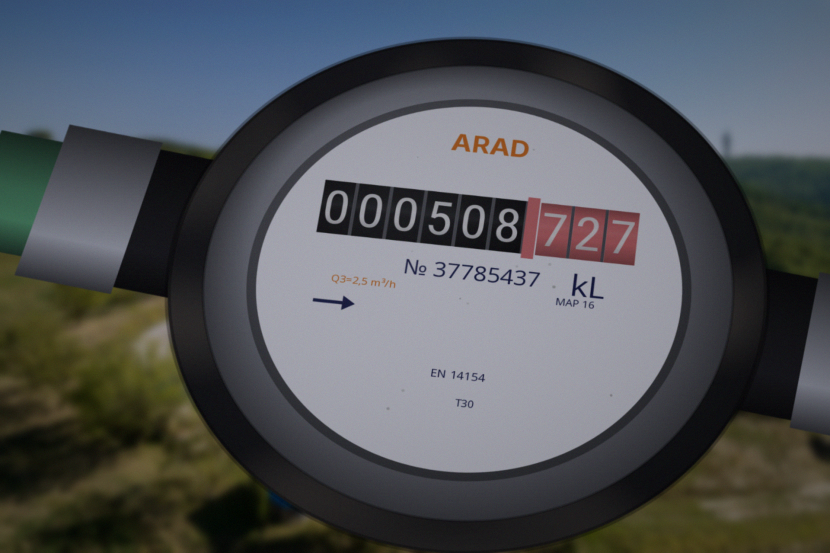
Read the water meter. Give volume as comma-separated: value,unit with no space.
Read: 508.727,kL
